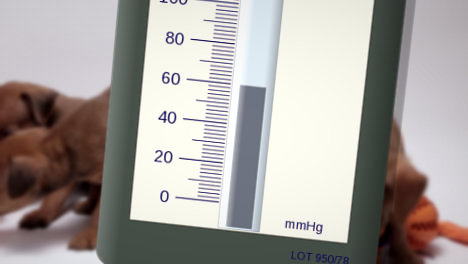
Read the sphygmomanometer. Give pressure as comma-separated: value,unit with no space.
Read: 60,mmHg
